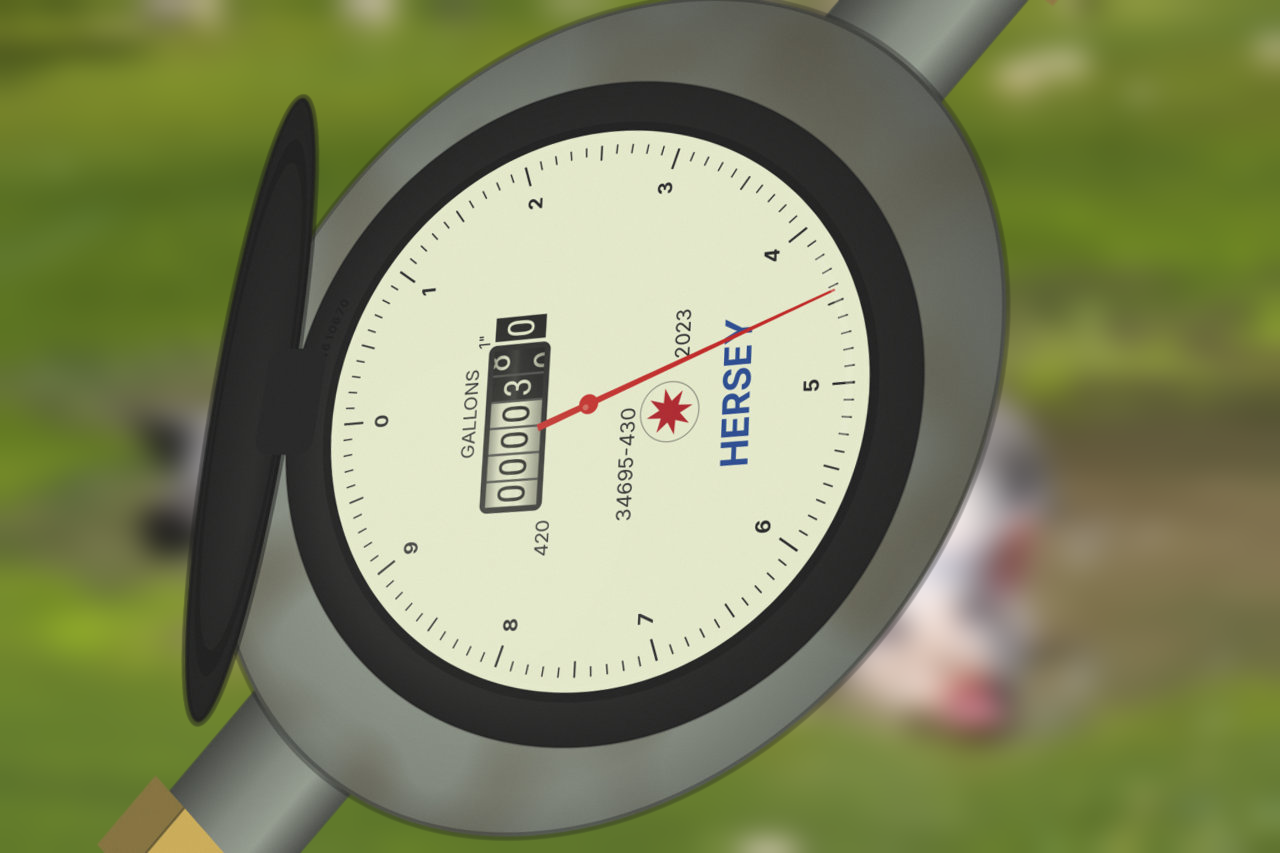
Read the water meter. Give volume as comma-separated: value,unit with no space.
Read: 384.4,gal
